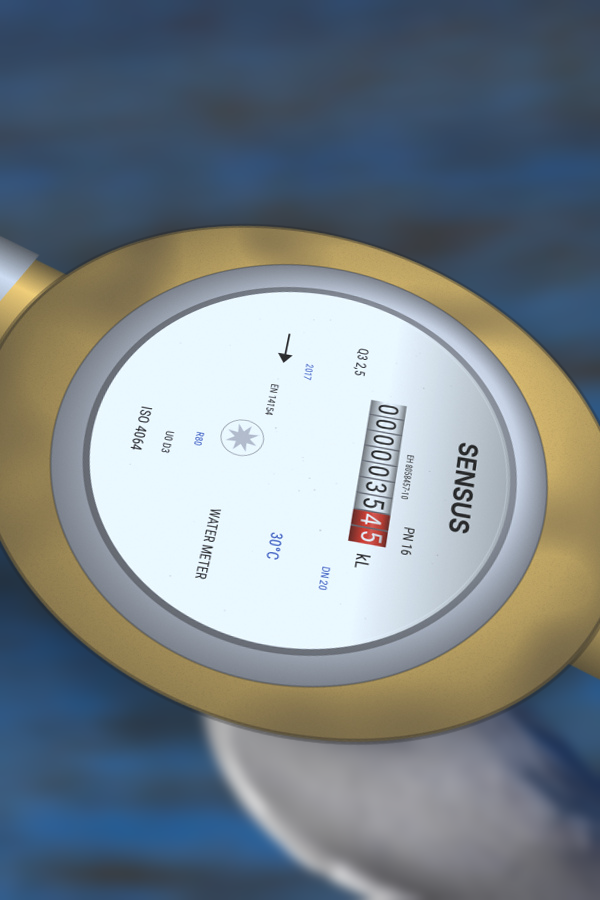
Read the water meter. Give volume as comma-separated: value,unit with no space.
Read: 35.45,kL
